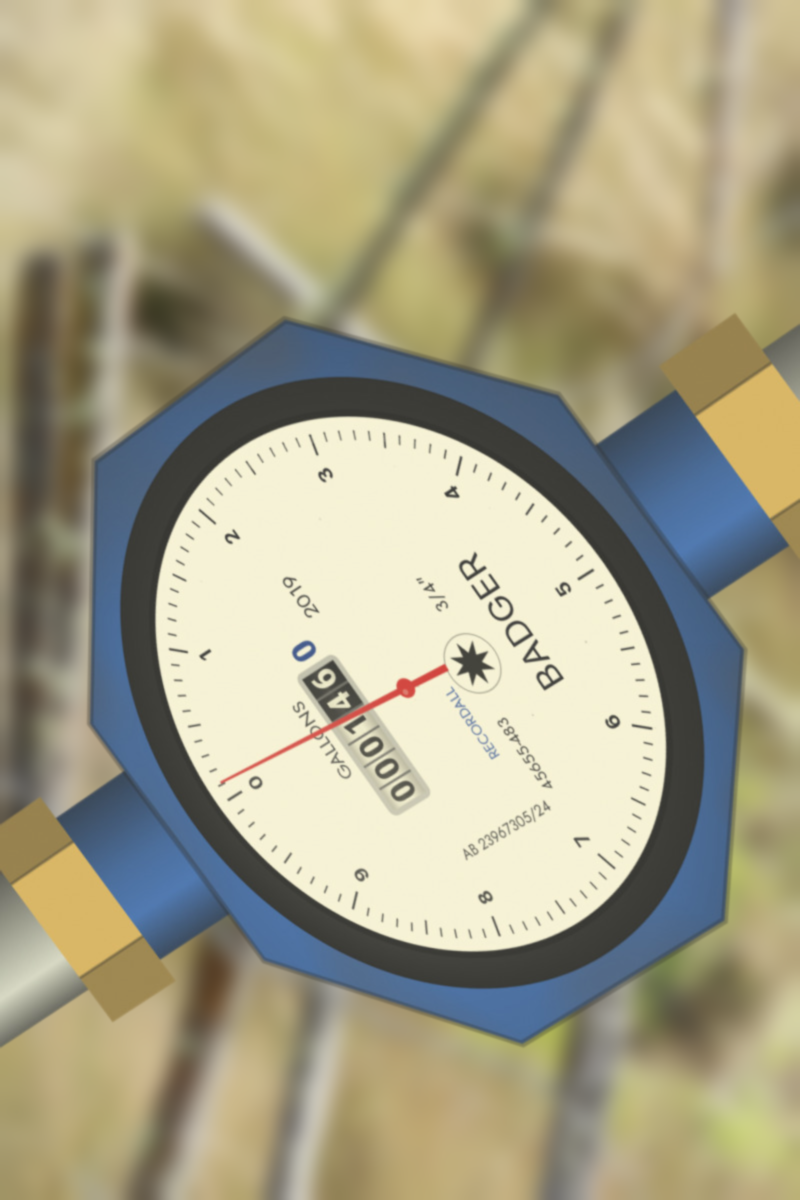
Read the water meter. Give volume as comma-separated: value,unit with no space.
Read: 1460.1,gal
